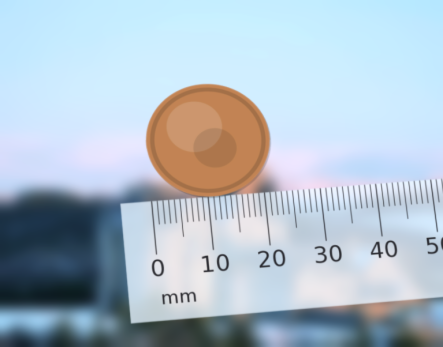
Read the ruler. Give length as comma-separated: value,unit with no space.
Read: 22,mm
